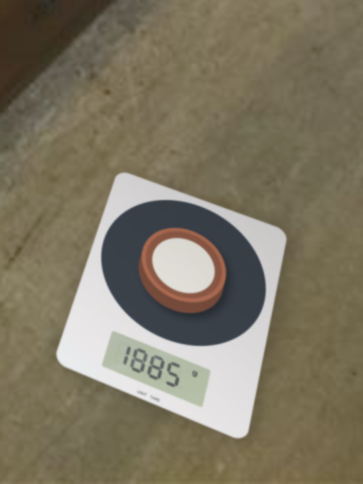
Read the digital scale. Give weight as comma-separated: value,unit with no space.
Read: 1885,g
